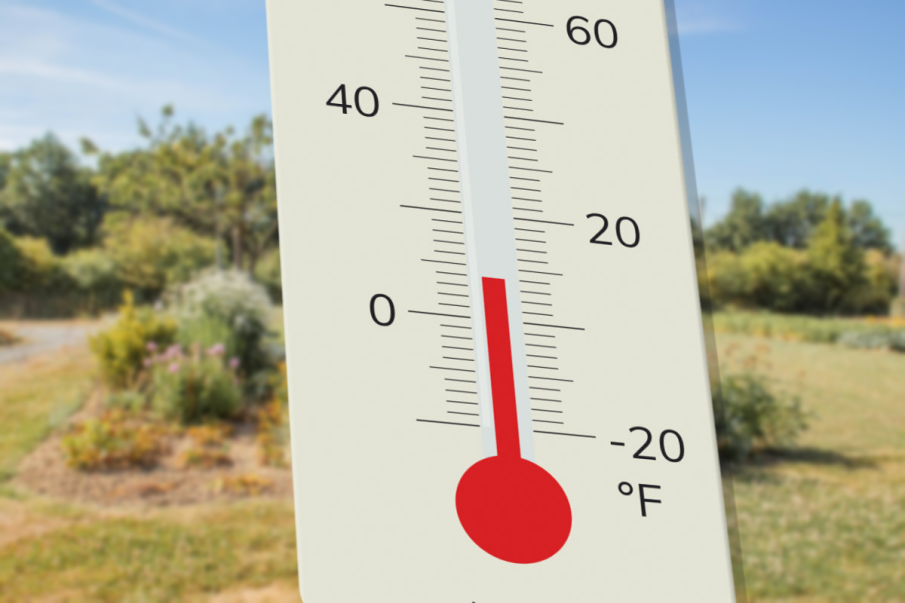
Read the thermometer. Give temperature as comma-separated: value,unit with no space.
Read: 8,°F
